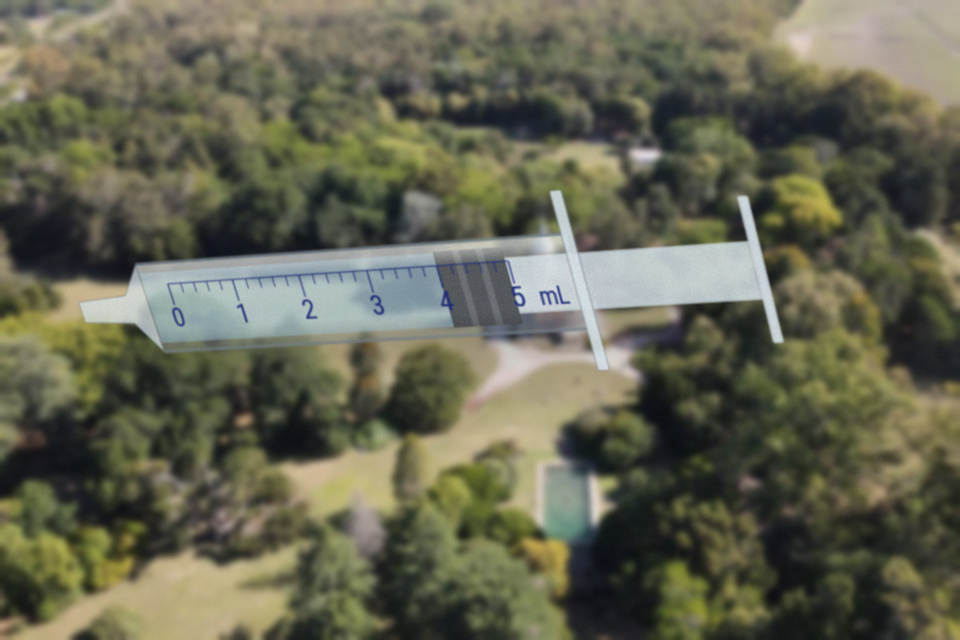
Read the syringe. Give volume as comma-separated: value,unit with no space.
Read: 4,mL
